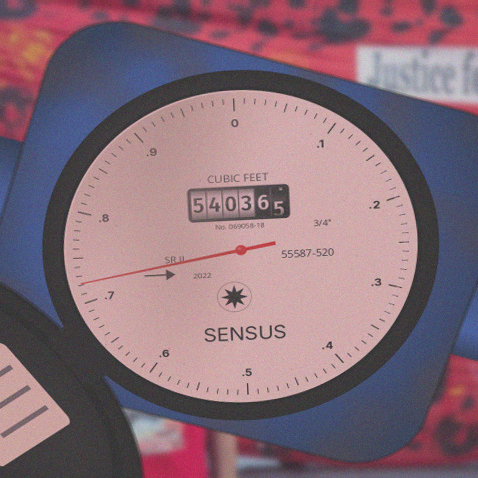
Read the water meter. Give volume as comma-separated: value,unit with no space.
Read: 540364.72,ft³
